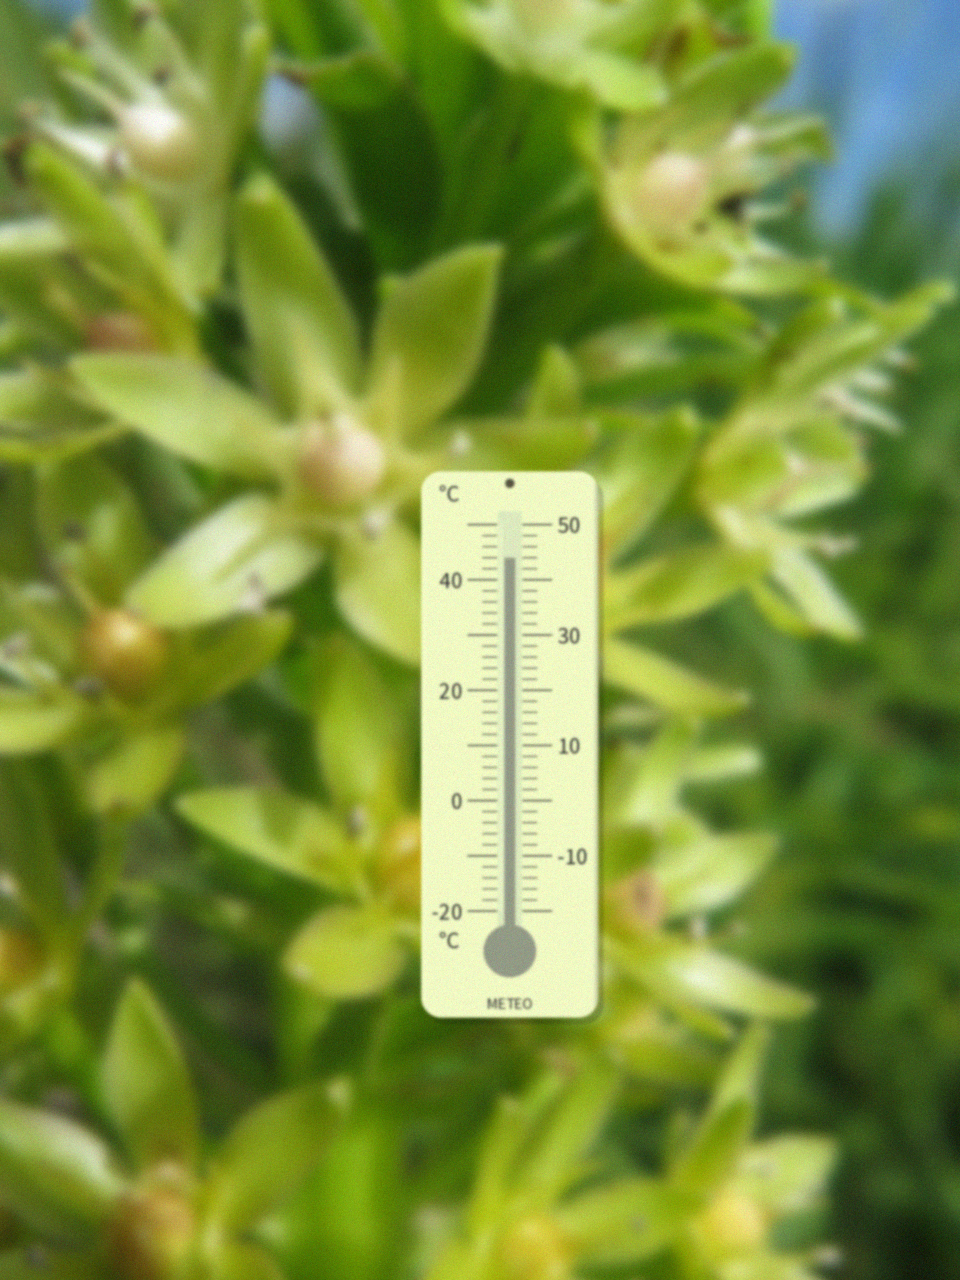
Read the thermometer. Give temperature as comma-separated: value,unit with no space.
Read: 44,°C
